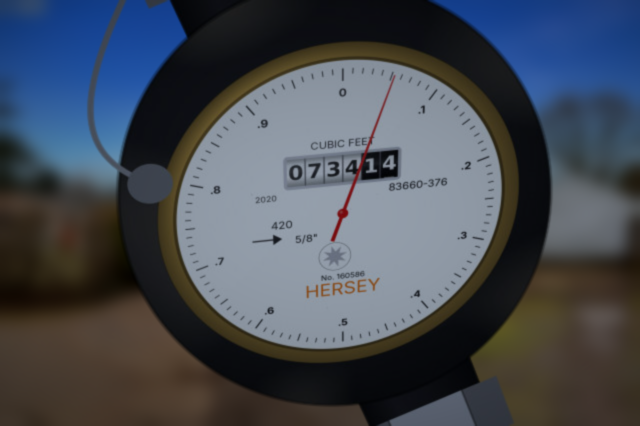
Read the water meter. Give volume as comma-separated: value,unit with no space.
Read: 73414.05,ft³
